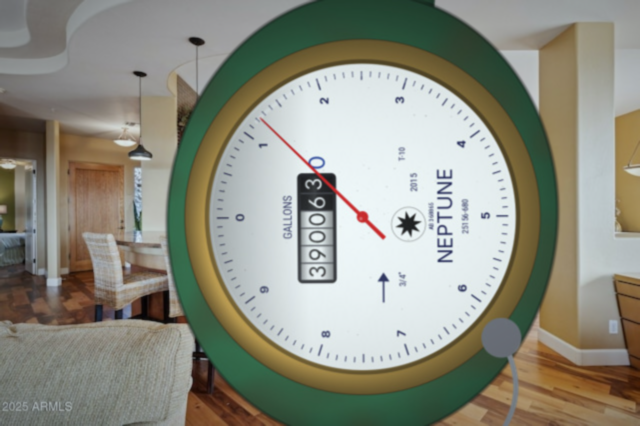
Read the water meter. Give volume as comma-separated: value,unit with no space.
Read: 3900631.2,gal
